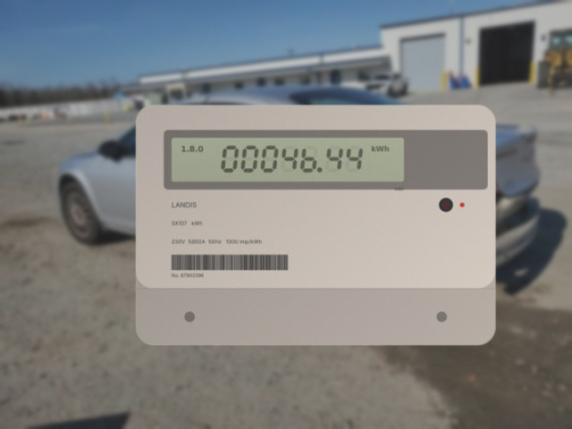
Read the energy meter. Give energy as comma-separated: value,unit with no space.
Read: 46.44,kWh
